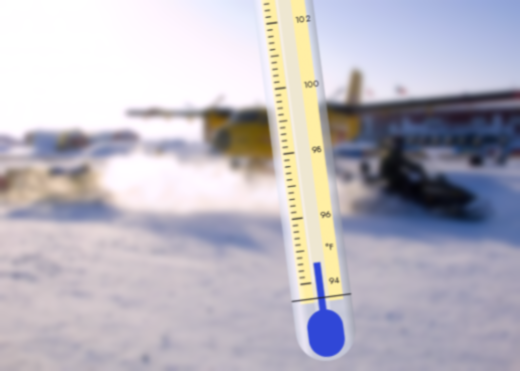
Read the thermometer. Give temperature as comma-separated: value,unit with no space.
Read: 94.6,°F
